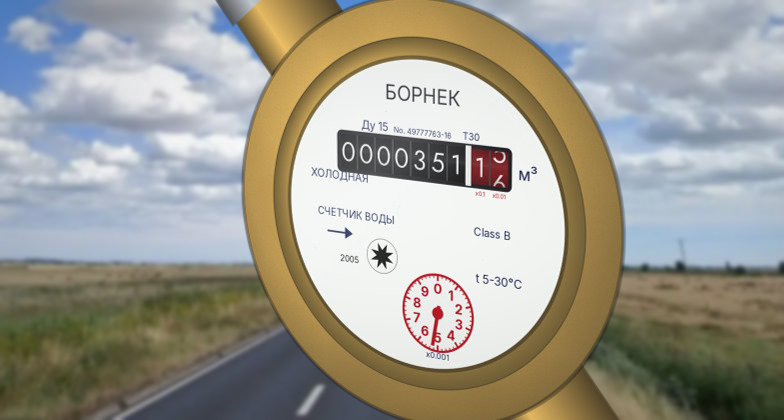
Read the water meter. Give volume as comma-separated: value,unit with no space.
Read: 351.155,m³
